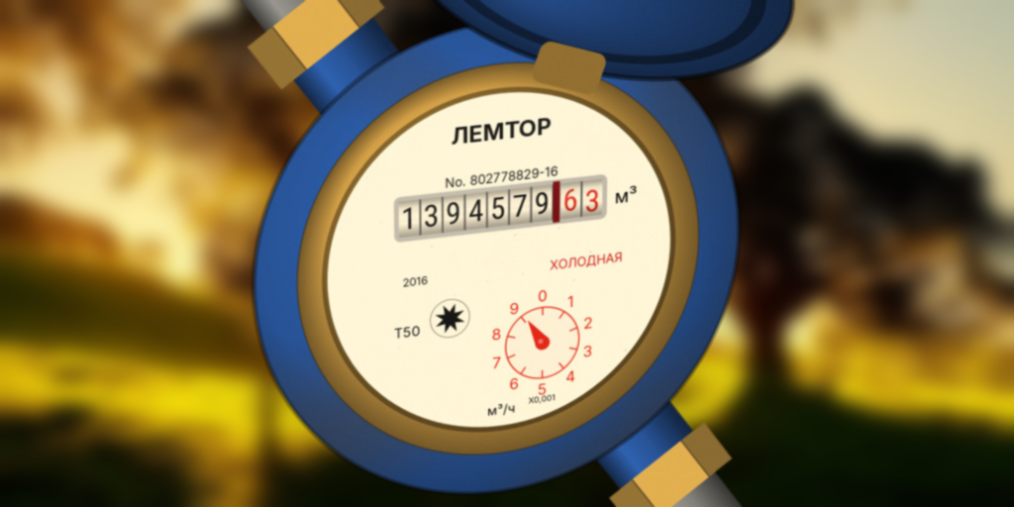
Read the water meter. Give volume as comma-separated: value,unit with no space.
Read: 1394579.629,m³
